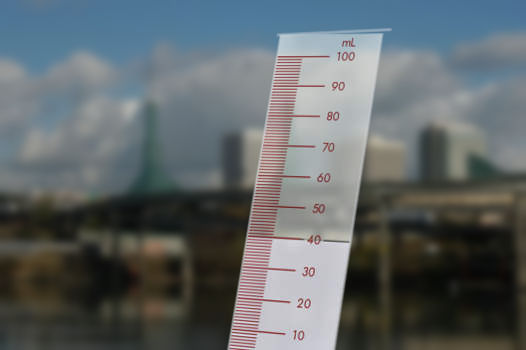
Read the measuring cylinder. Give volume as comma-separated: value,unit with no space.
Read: 40,mL
